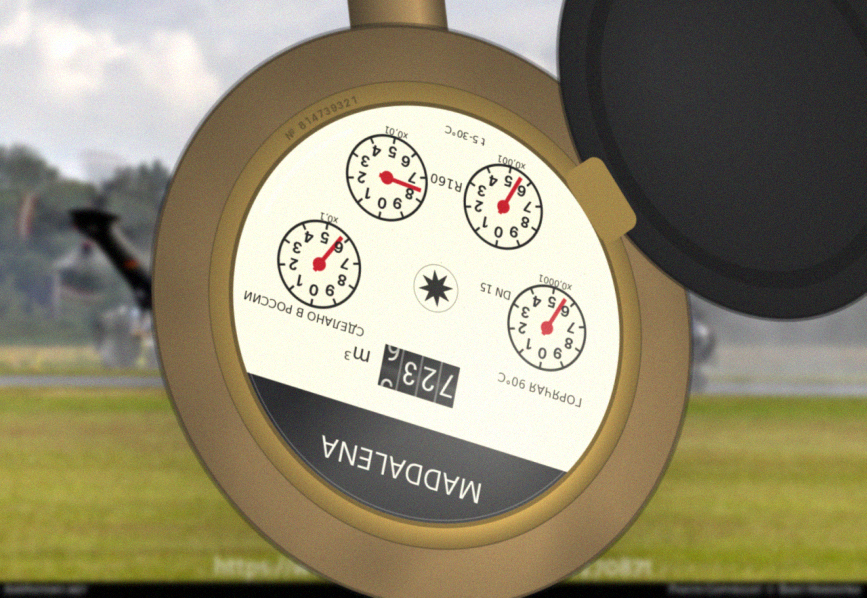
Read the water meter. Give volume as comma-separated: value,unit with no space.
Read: 7235.5755,m³
